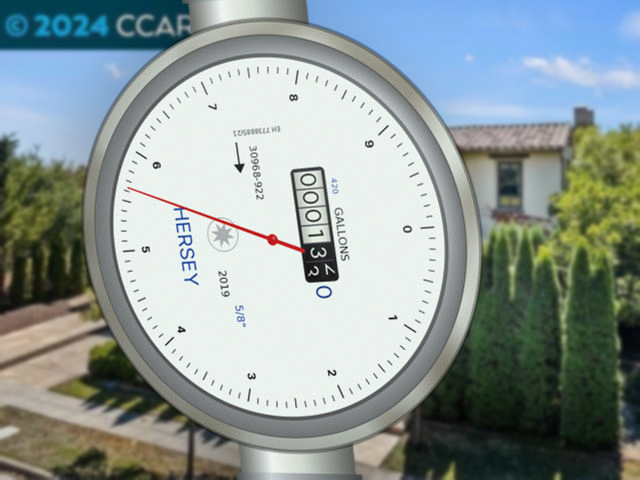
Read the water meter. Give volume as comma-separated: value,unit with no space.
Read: 1325.6,gal
